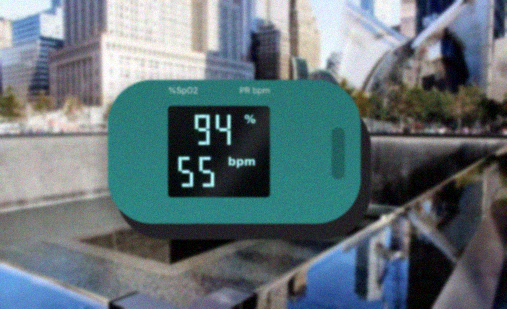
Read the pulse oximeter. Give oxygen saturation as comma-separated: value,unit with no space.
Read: 94,%
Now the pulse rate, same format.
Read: 55,bpm
